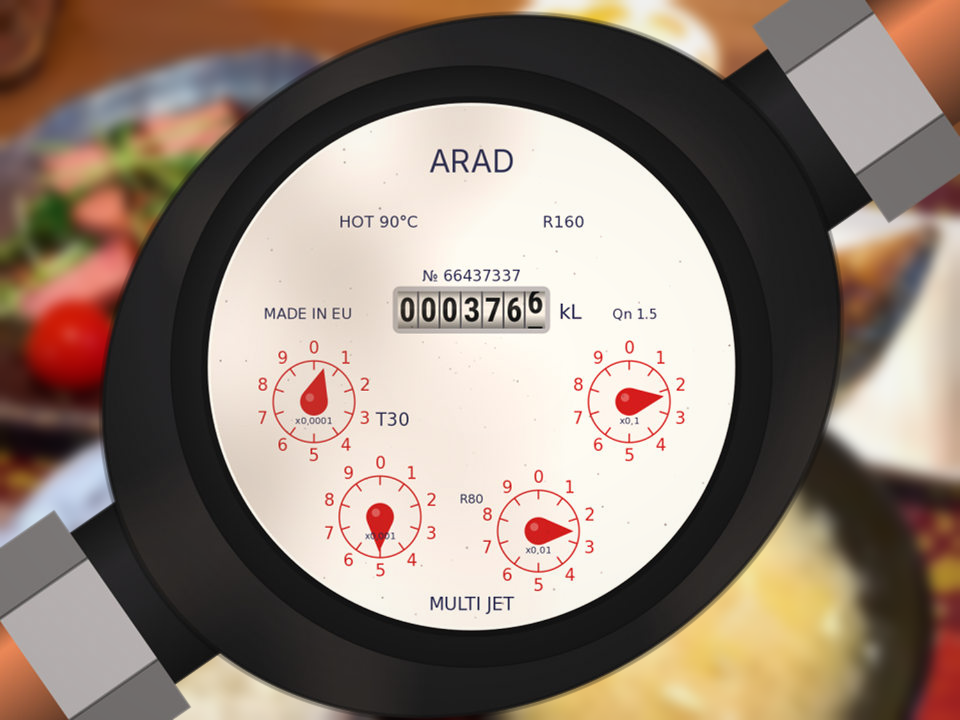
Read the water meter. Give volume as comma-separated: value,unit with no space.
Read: 3766.2250,kL
